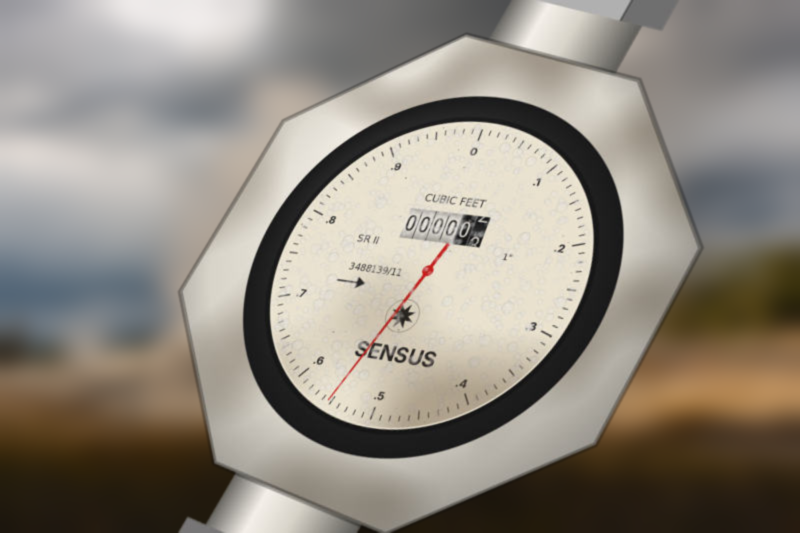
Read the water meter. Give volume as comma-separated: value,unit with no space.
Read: 2.55,ft³
